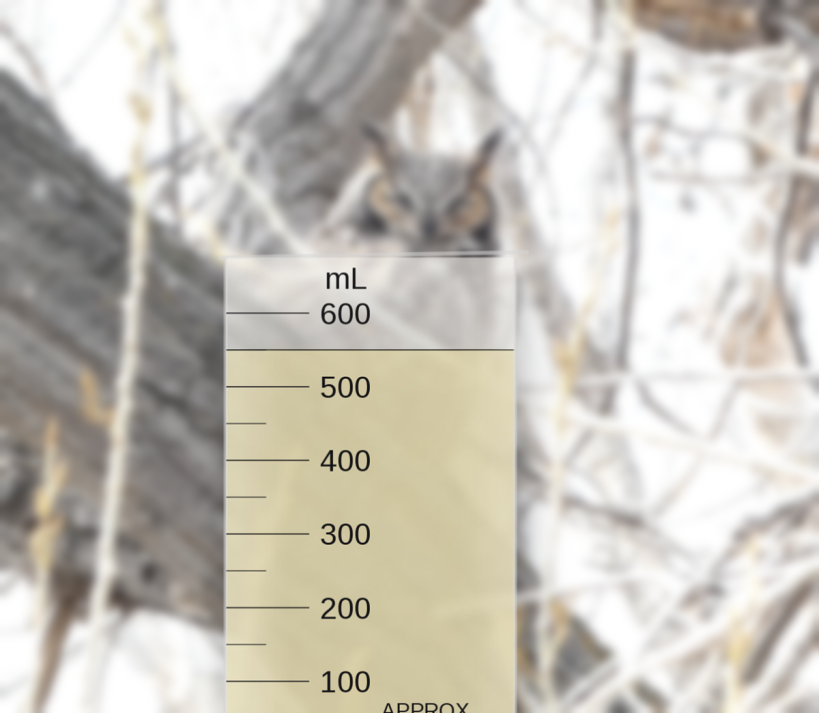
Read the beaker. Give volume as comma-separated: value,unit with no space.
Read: 550,mL
